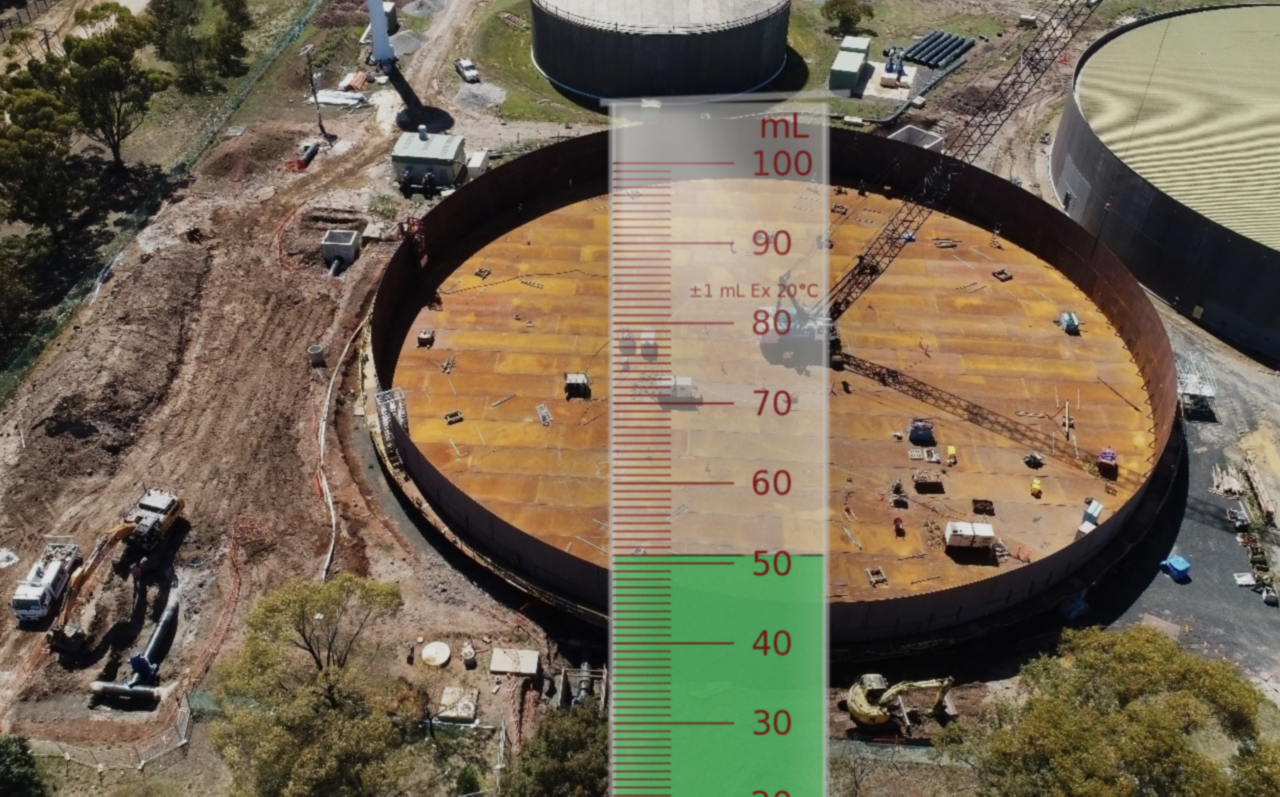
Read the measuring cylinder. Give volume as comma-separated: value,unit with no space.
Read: 51,mL
